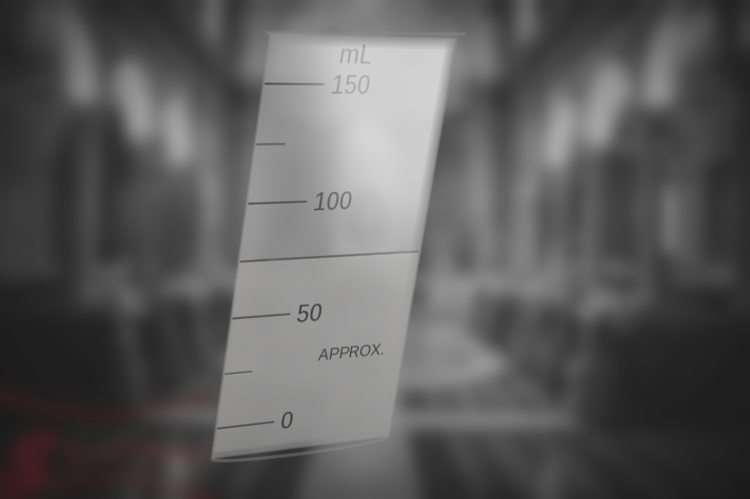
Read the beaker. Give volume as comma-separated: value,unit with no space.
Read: 75,mL
